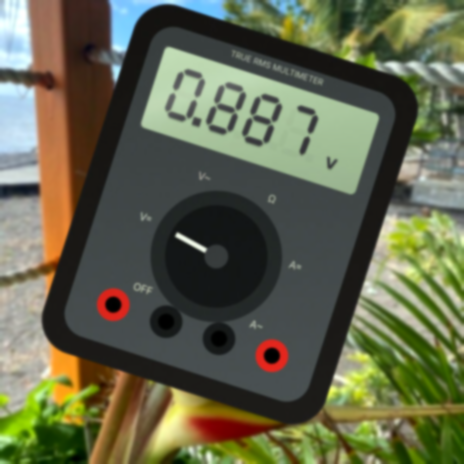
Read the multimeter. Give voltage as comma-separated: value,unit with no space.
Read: 0.887,V
